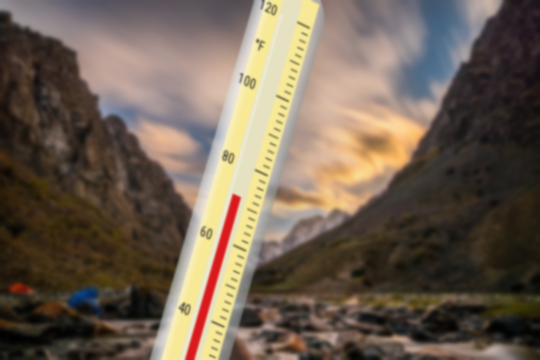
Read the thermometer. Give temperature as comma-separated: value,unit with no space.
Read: 72,°F
